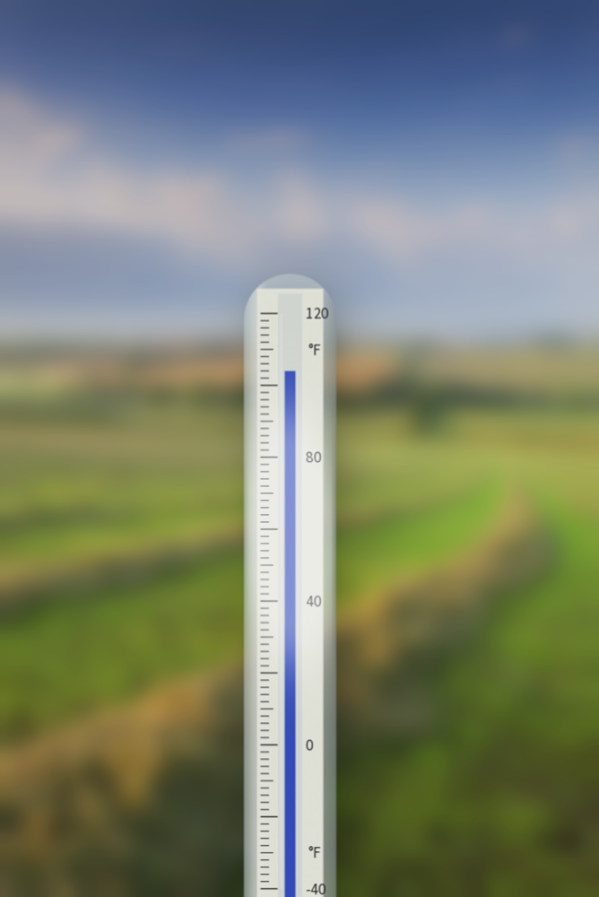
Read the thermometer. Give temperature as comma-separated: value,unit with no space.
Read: 104,°F
